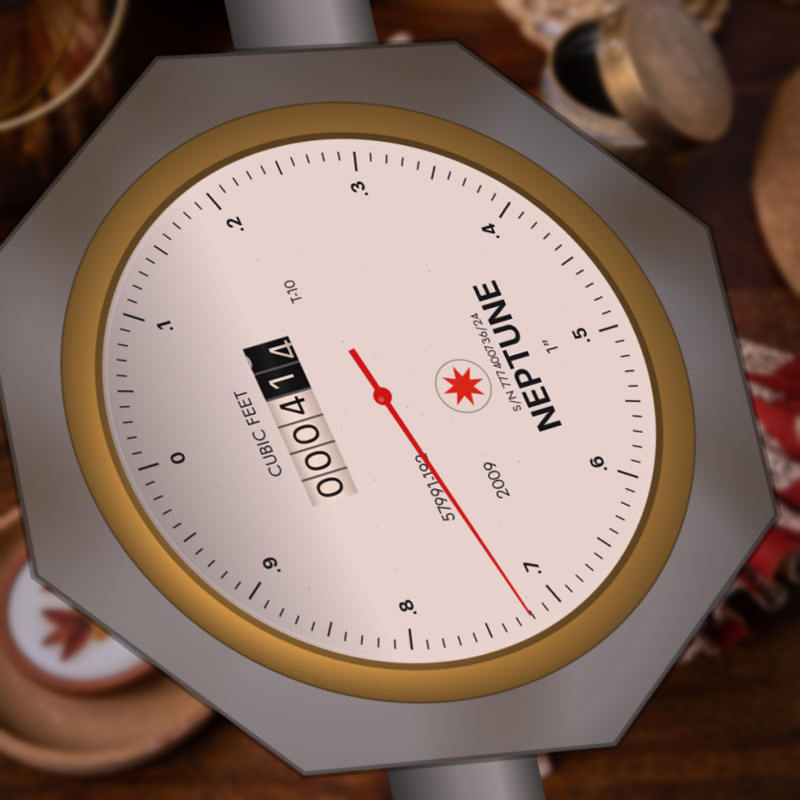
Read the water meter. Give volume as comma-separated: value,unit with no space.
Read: 413.72,ft³
